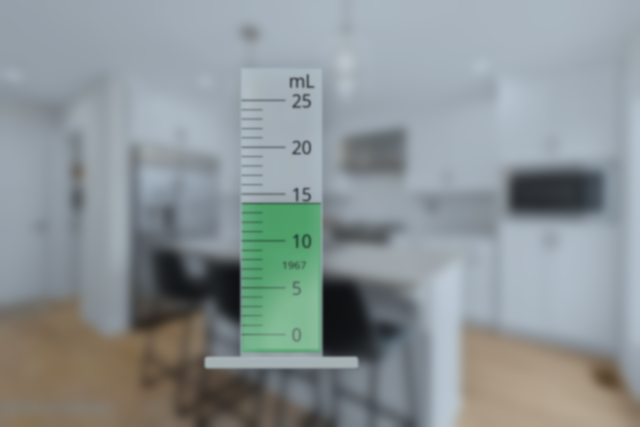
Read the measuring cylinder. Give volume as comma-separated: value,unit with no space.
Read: 14,mL
